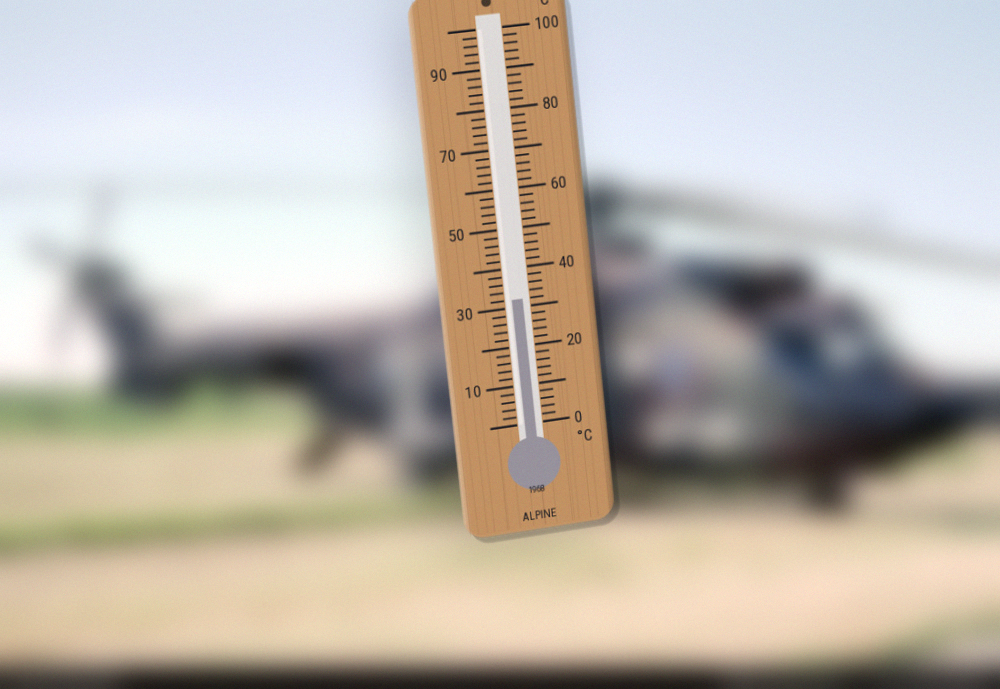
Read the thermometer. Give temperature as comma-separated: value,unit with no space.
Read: 32,°C
